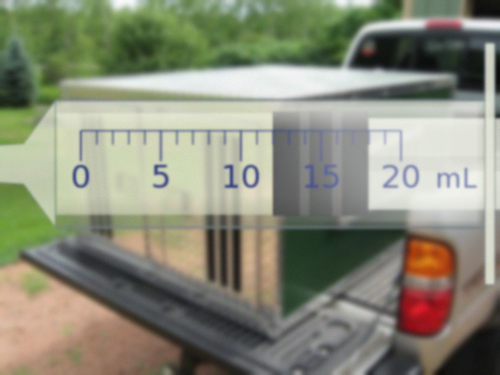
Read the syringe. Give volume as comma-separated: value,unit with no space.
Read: 12,mL
